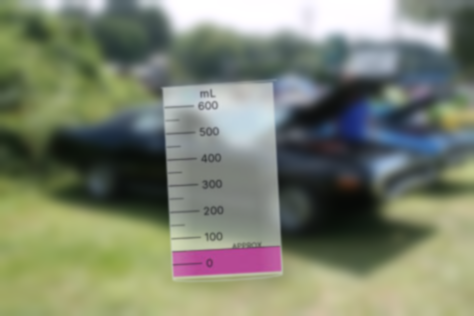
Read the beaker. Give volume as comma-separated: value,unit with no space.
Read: 50,mL
